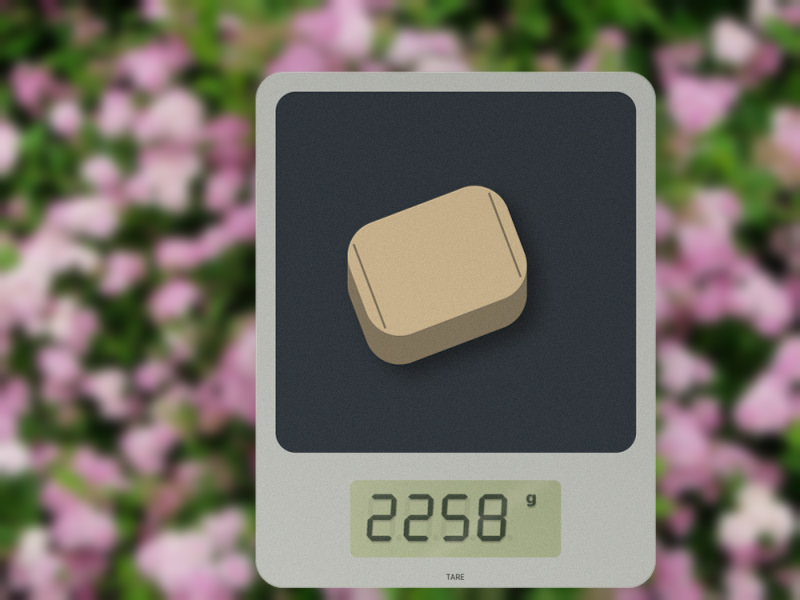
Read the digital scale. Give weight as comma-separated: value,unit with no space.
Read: 2258,g
